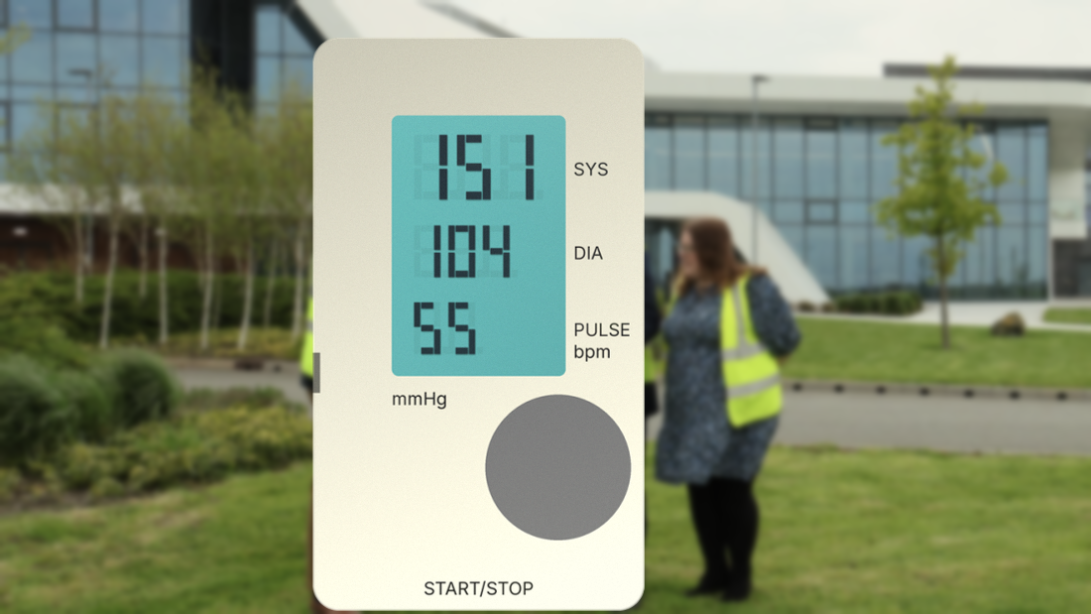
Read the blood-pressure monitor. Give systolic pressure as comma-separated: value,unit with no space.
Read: 151,mmHg
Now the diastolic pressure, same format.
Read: 104,mmHg
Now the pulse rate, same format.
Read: 55,bpm
